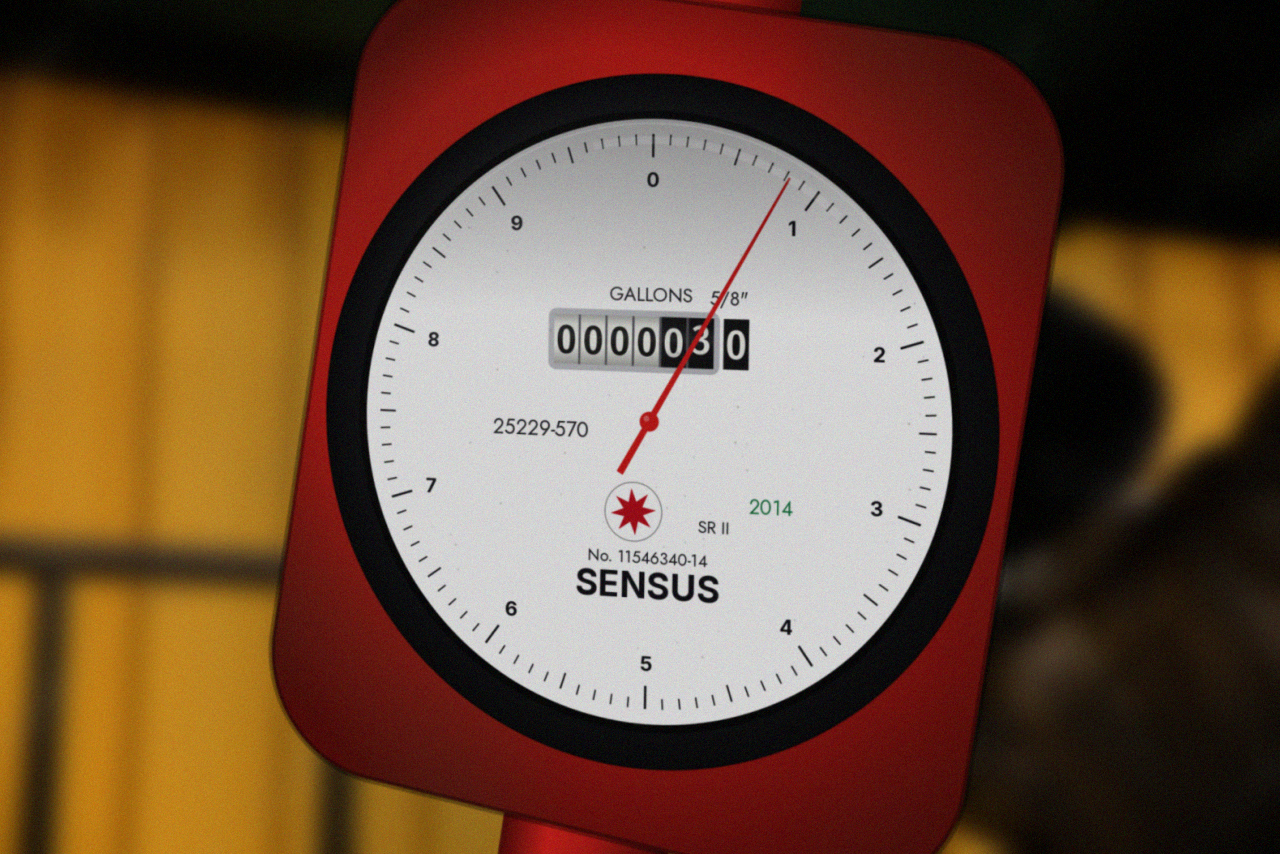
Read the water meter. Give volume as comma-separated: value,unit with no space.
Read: 30.8,gal
